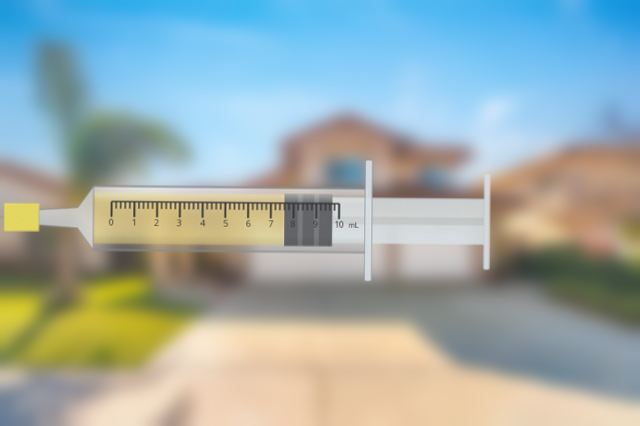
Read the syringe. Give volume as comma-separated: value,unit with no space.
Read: 7.6,mL
